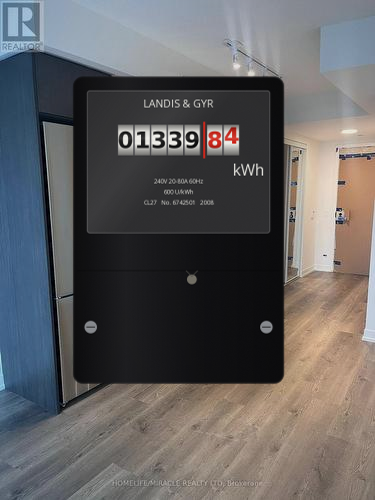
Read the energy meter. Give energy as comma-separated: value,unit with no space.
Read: 1339.84,kWh
